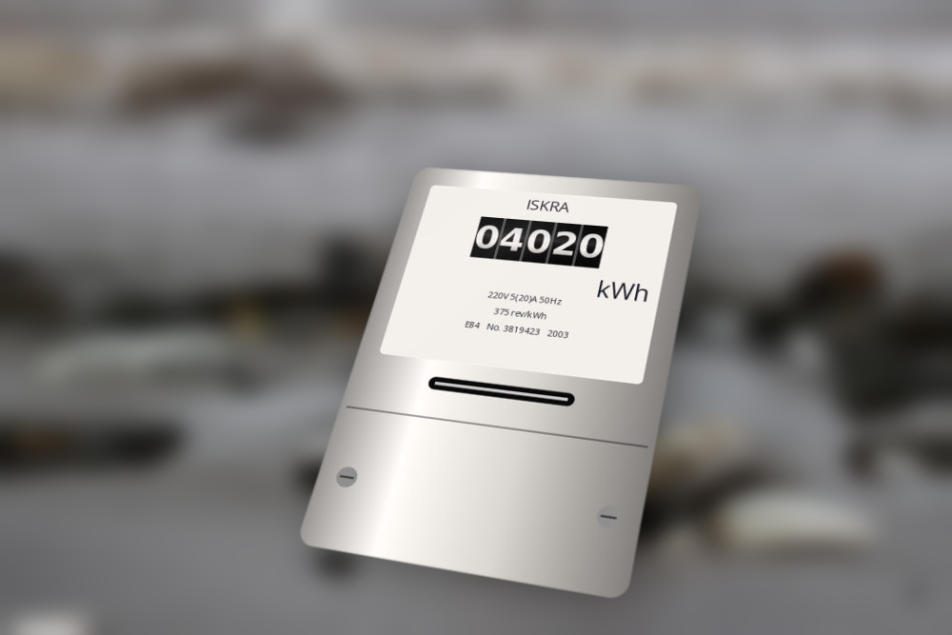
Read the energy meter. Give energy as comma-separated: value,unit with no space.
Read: 4020,kWh
